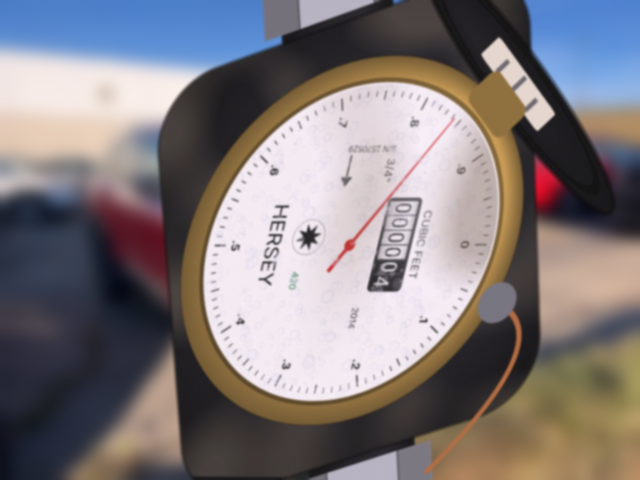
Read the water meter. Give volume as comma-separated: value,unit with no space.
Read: 3.84,ft³
